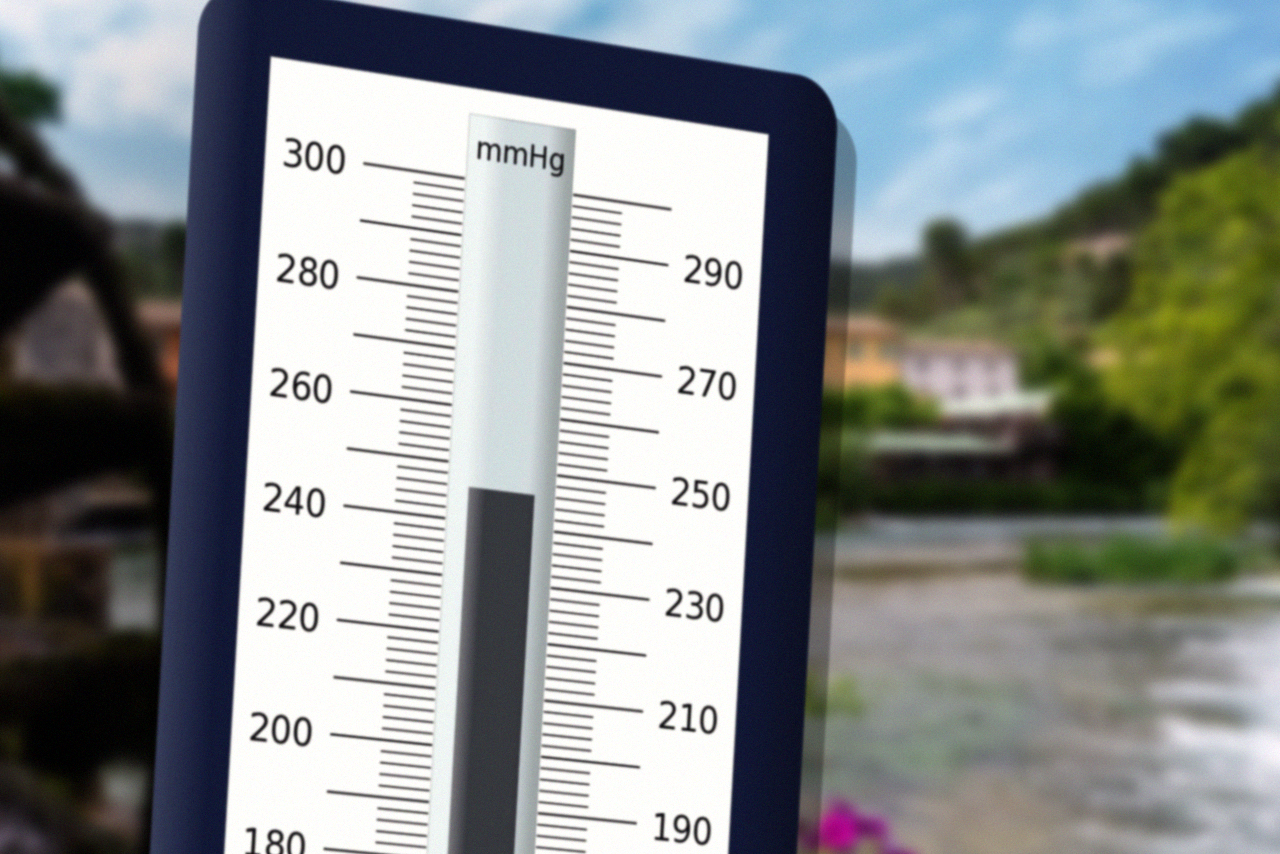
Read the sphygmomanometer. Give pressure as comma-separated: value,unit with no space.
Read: 246,mmHg
